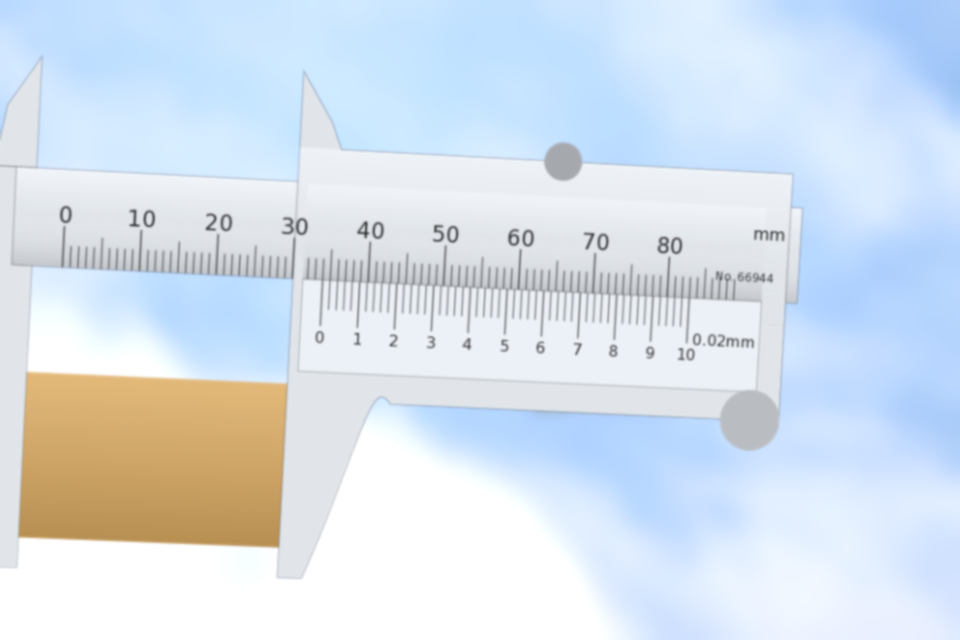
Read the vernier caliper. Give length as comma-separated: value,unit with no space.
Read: 34.0,mm
